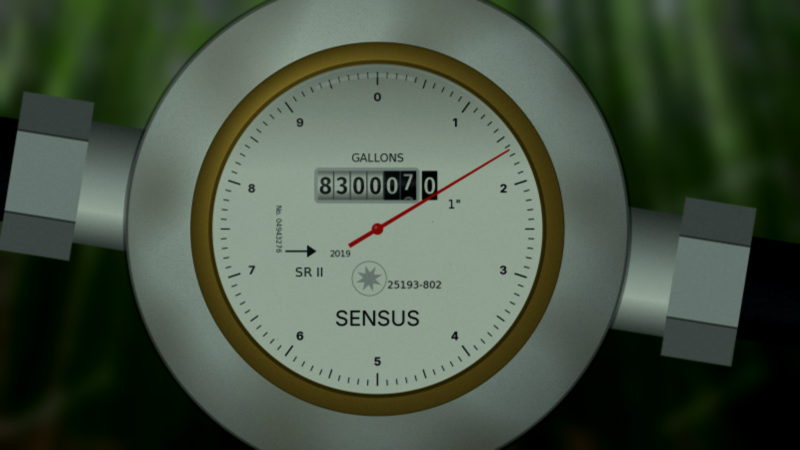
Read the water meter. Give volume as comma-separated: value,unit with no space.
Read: 8300071.6,gal
